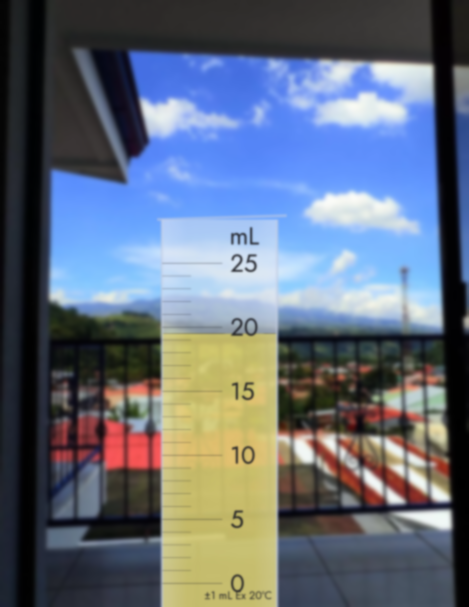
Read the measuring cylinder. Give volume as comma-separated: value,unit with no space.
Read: 19.5,mL
